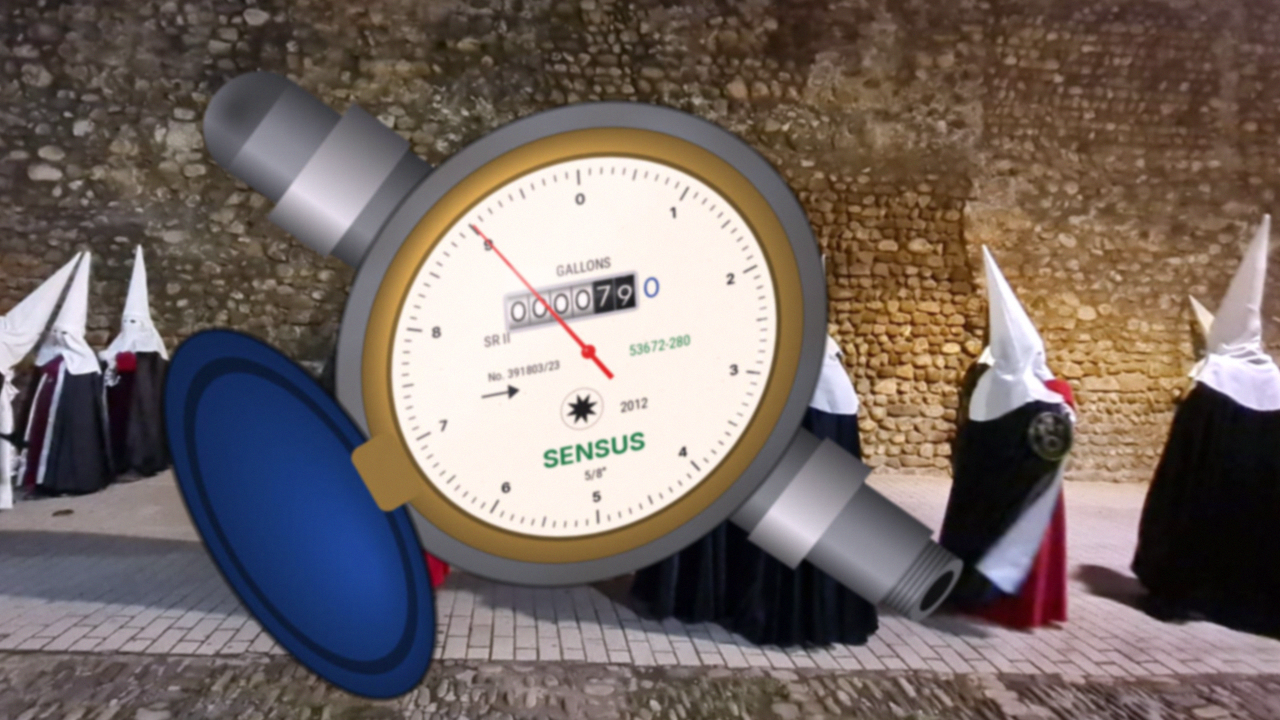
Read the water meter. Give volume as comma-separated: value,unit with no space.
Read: 789.0,gal
